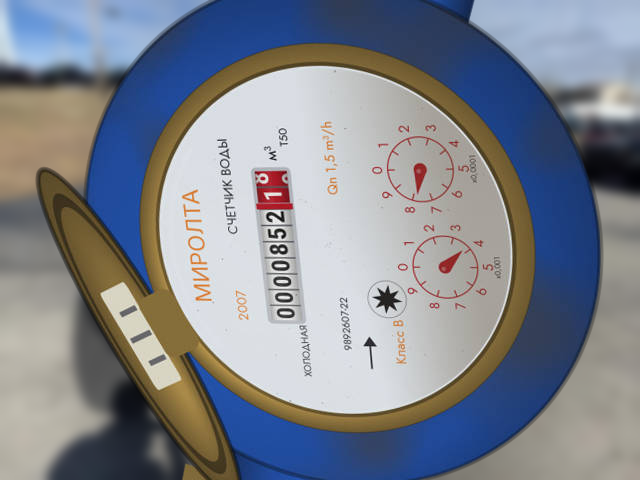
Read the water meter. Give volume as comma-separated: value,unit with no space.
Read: 852.1837,m³
